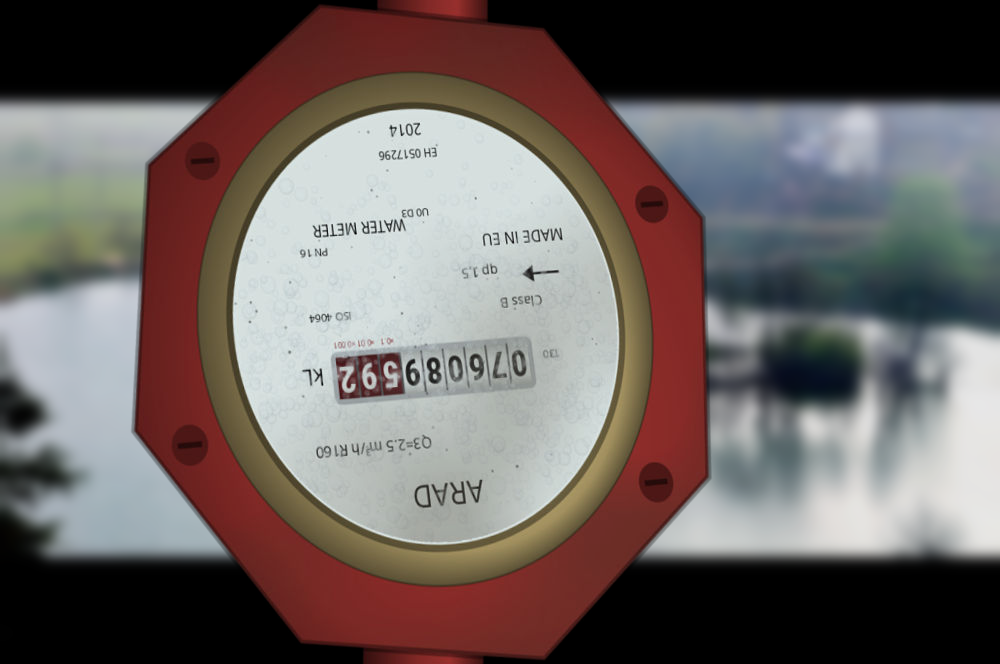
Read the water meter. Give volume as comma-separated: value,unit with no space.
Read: 76089.592,kL
